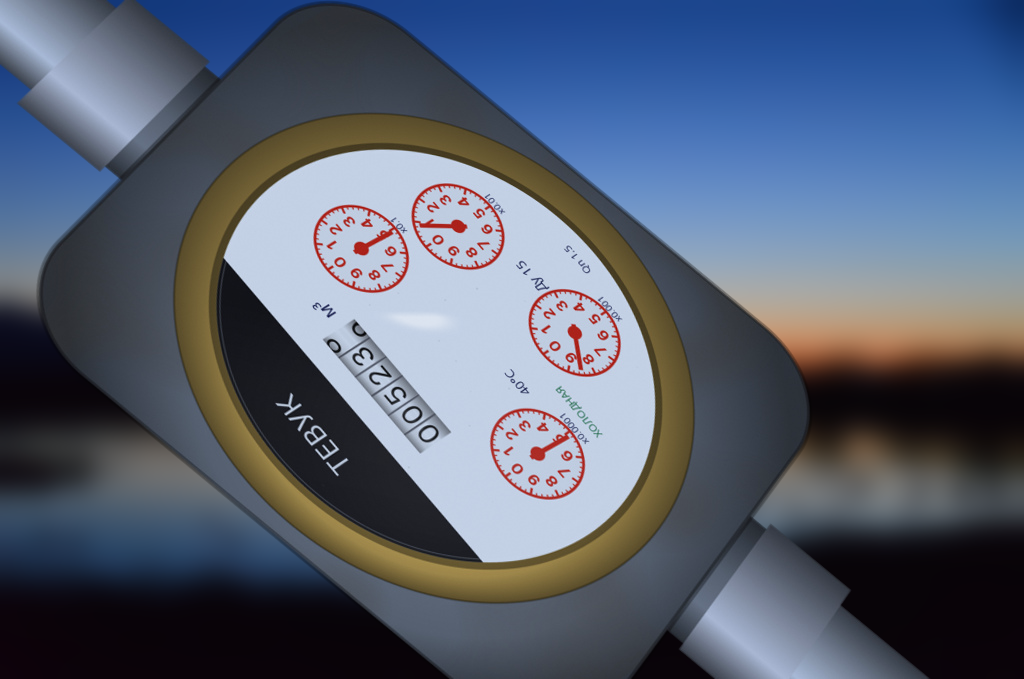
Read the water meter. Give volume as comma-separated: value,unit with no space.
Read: 5238.5085,m³
